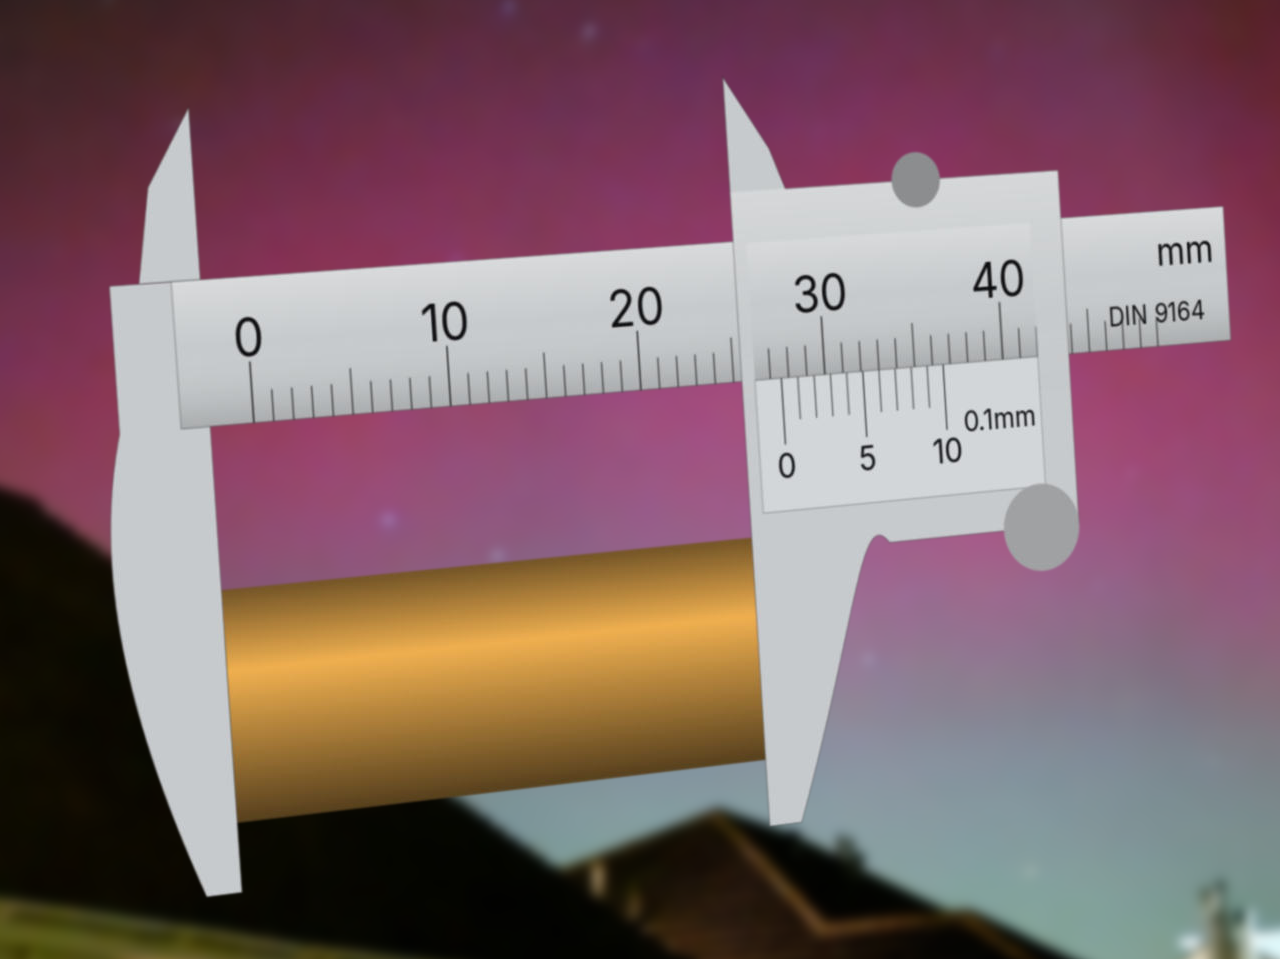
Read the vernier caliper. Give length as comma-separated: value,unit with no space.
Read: 27.6,mm
